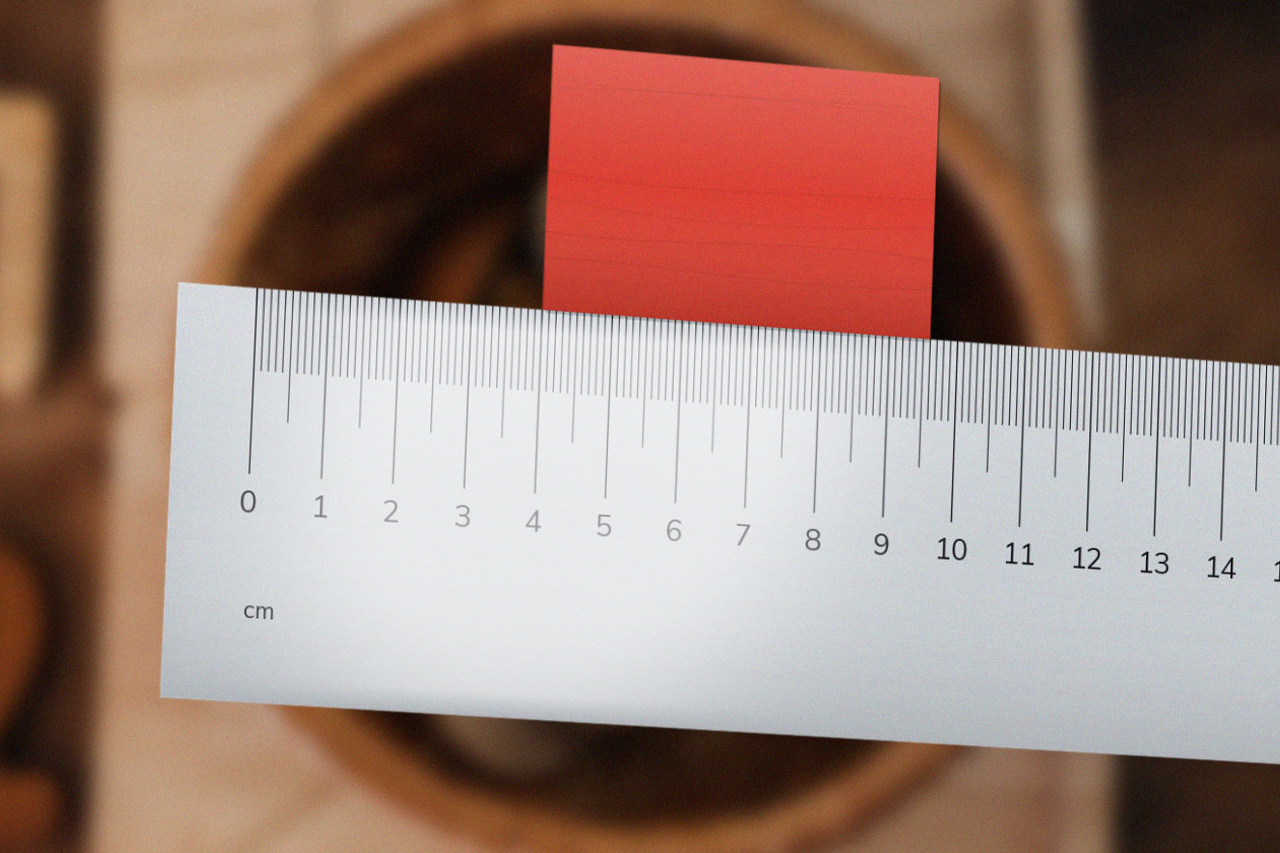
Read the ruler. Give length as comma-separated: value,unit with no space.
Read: 5.6,cm
